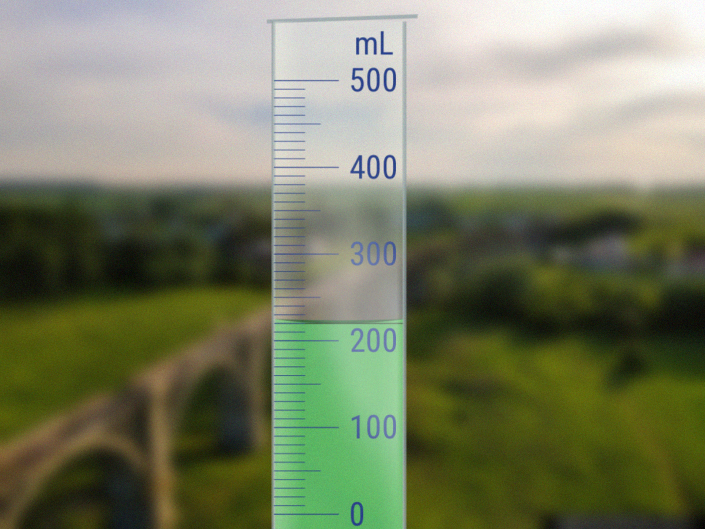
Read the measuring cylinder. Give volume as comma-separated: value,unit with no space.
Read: 220,mL
